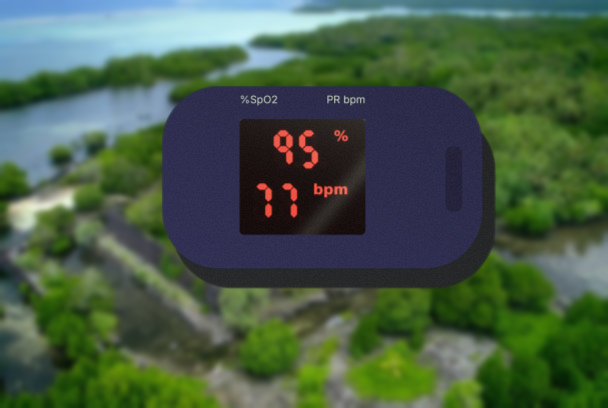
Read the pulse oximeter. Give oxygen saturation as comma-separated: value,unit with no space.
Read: 95,%
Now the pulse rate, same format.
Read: 77,bpm
